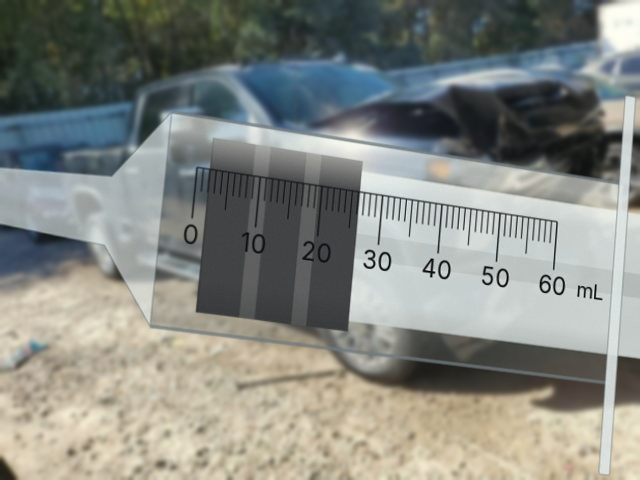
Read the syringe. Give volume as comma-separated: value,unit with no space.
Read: 2,mL
